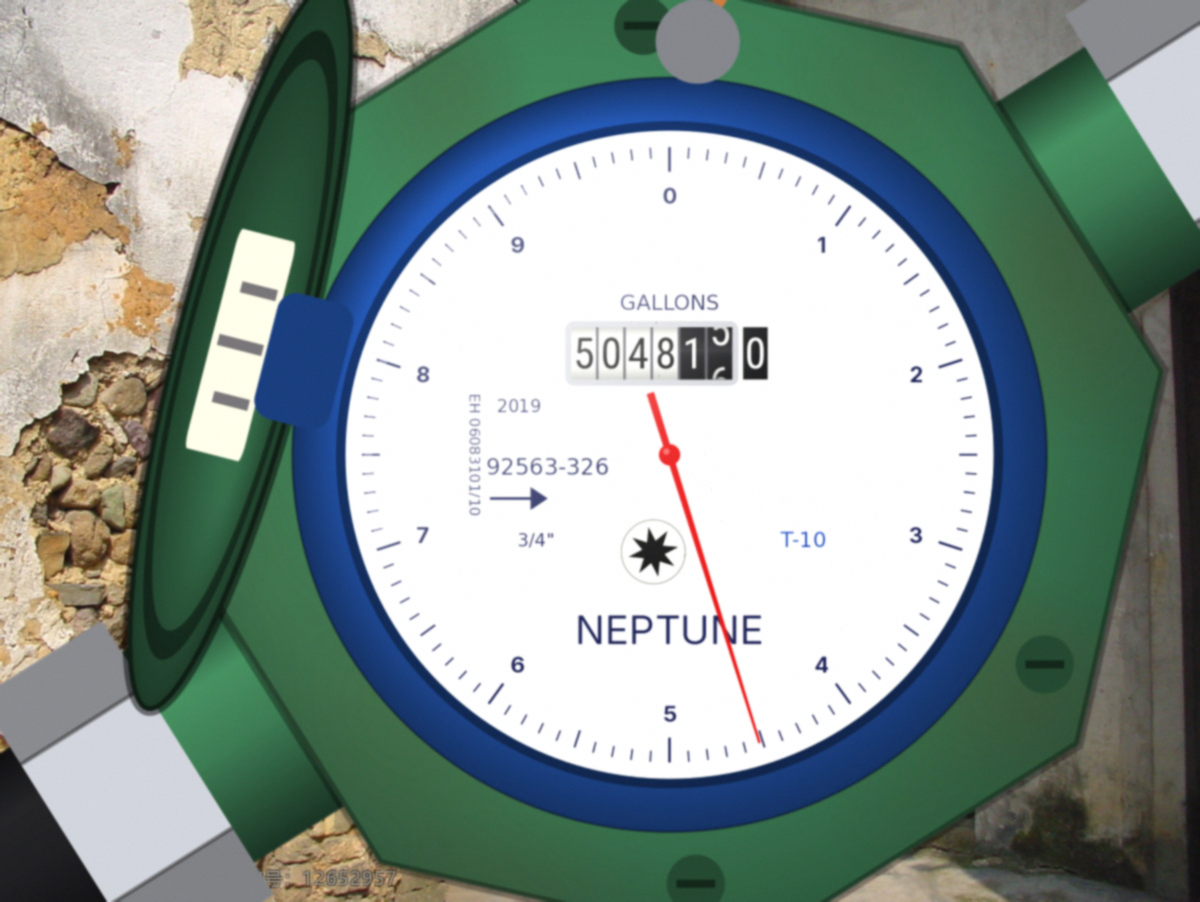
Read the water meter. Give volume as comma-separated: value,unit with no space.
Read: 5048154.5,gal
